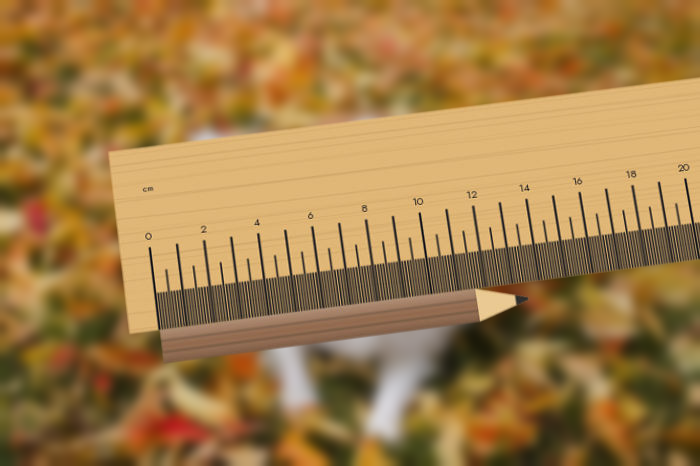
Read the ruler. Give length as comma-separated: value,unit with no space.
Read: 13.5,cm
